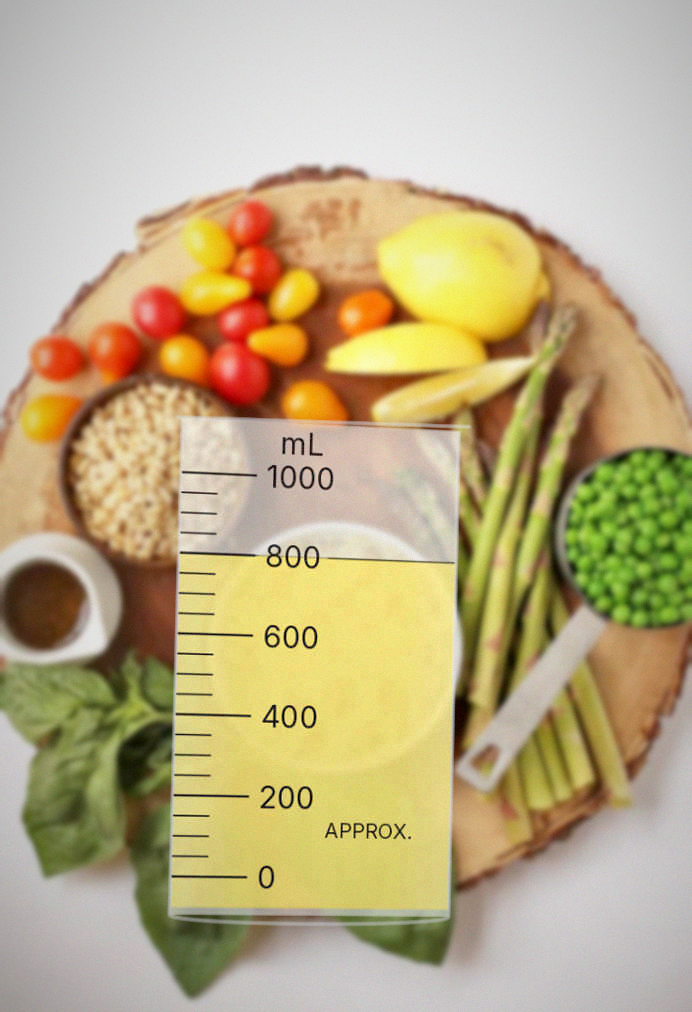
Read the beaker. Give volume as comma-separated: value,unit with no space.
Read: 800,mL
